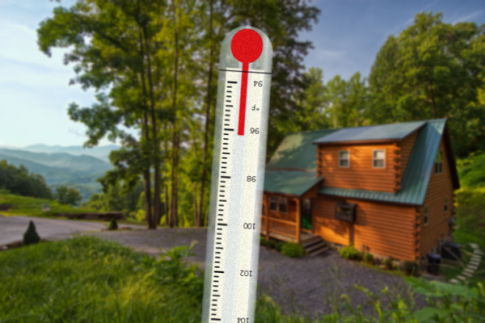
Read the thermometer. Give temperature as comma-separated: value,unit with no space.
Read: 96.2,°F
